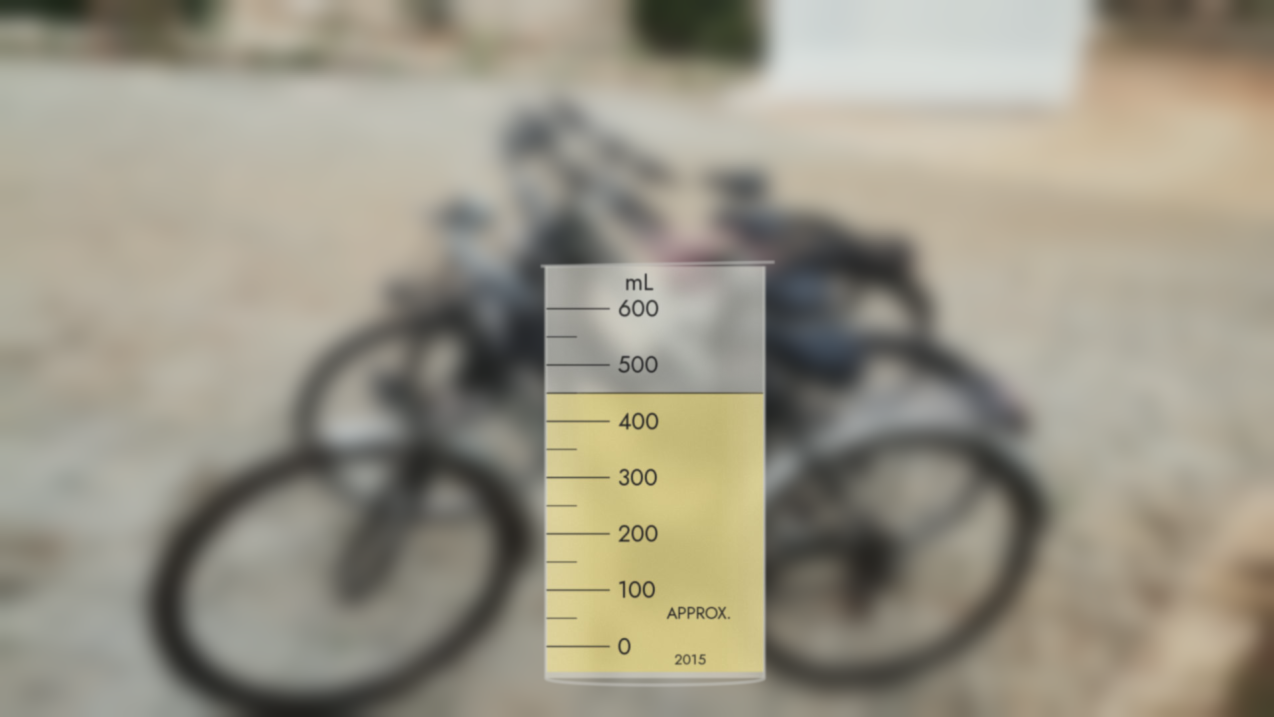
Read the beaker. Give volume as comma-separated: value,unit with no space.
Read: 450,mL
